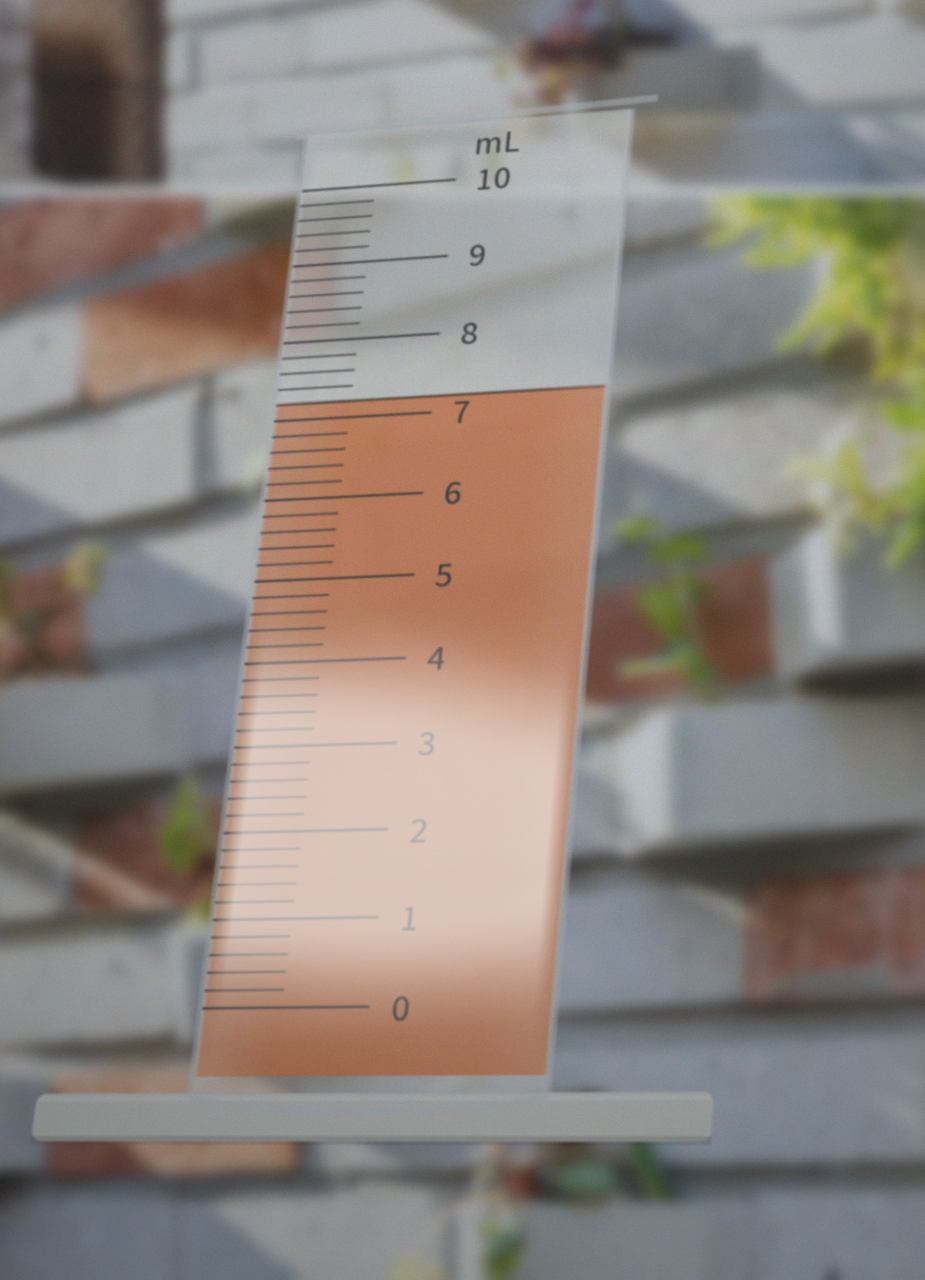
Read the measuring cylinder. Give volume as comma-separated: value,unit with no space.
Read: 7.2,mL
